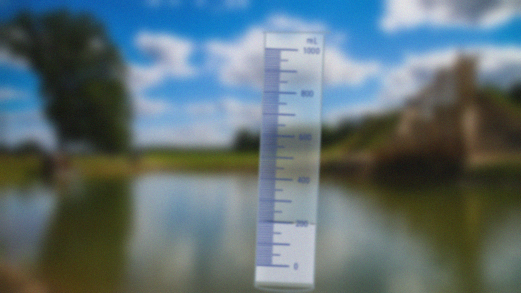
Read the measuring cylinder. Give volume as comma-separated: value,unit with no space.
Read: 200,mL
